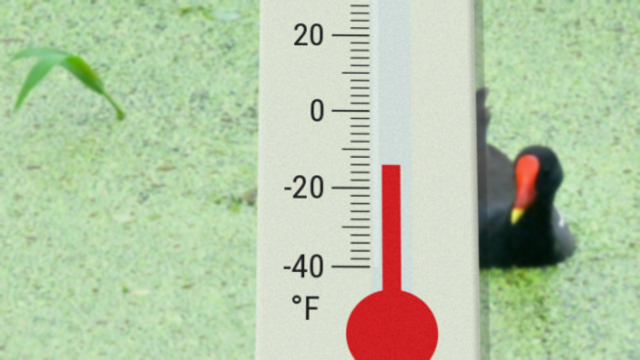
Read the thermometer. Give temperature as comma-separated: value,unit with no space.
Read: -14,°F
